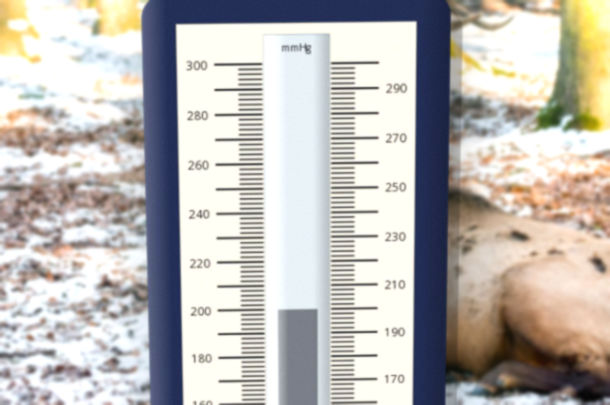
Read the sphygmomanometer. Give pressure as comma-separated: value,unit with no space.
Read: 200,mmHg
